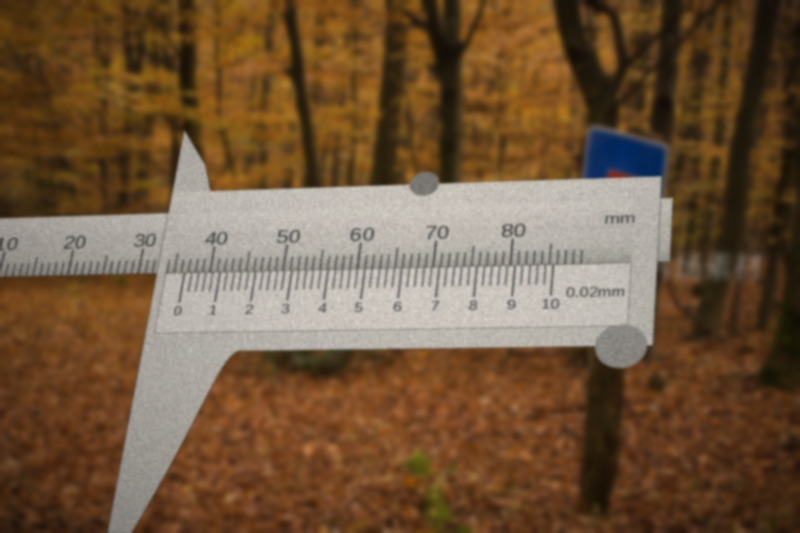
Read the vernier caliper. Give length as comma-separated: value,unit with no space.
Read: 36.5,mm
